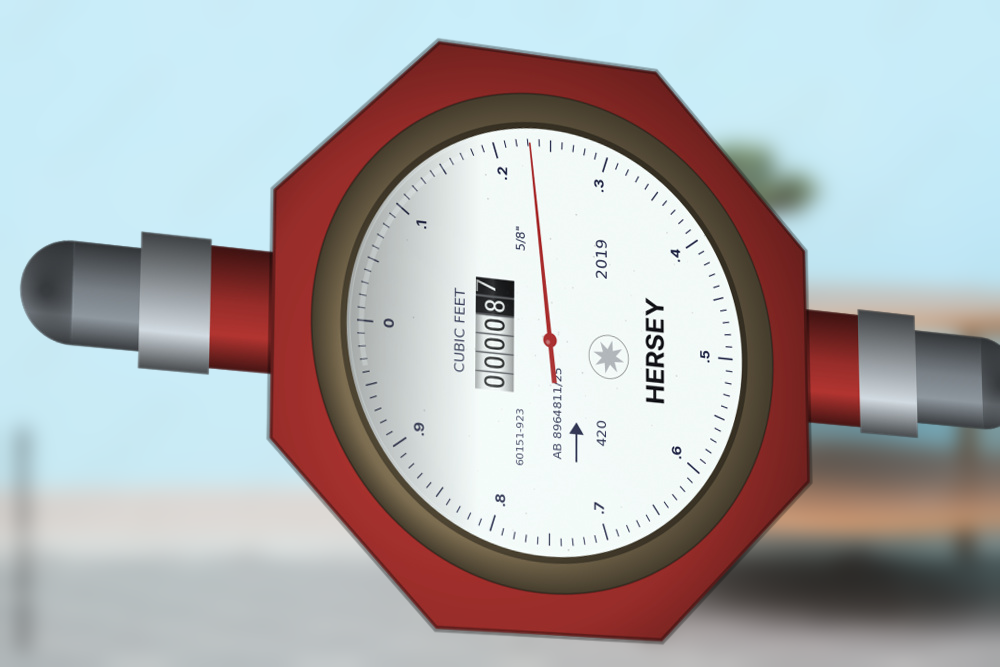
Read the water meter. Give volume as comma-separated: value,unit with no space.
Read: 87.23,ft³
